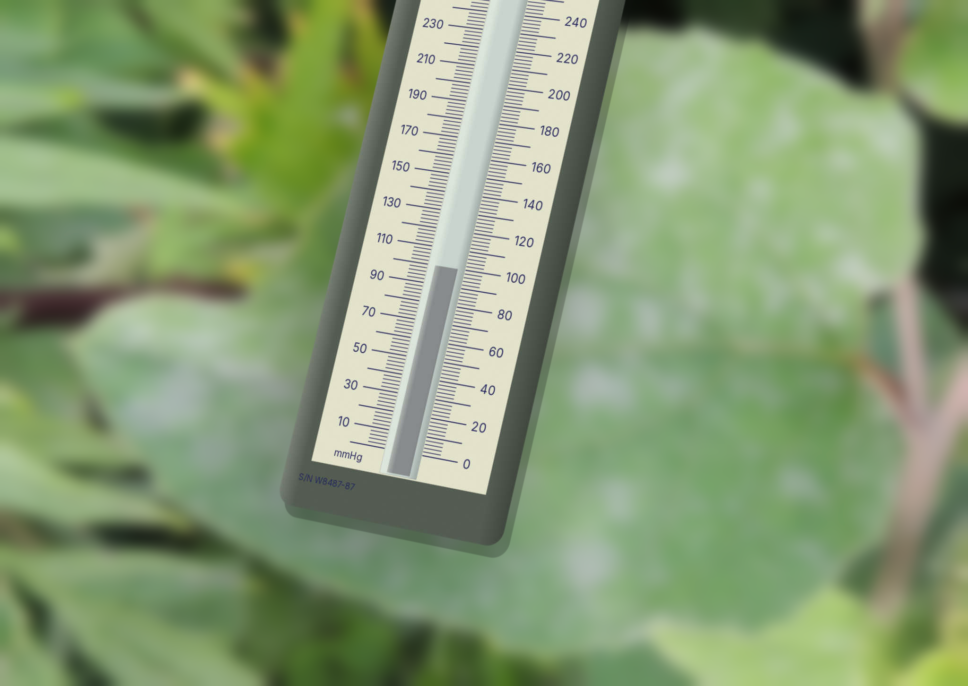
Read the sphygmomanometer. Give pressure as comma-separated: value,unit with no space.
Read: 100,mmHg
